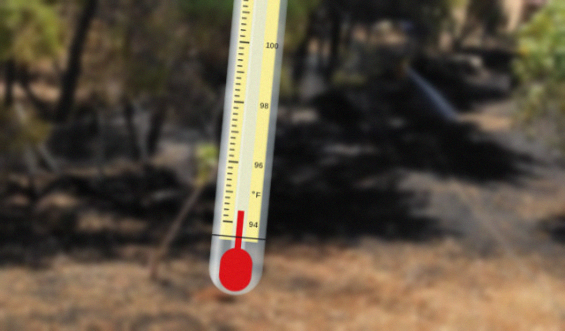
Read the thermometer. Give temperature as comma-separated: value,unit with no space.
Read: 94.4,°F
